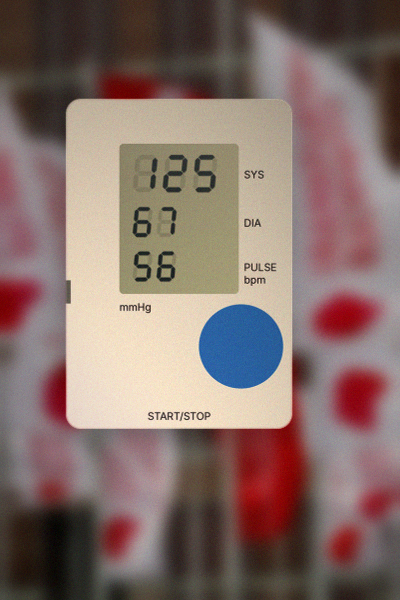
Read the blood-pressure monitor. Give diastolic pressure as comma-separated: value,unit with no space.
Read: 67,mmHg
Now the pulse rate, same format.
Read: 56,bpm
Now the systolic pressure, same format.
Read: 125,mmHg
